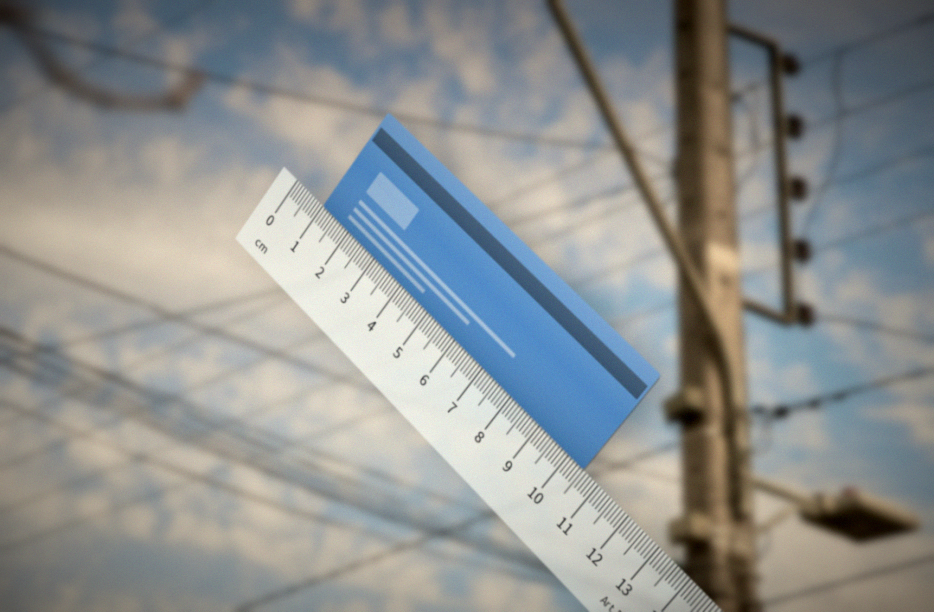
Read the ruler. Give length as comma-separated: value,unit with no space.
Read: 9.5,cm
